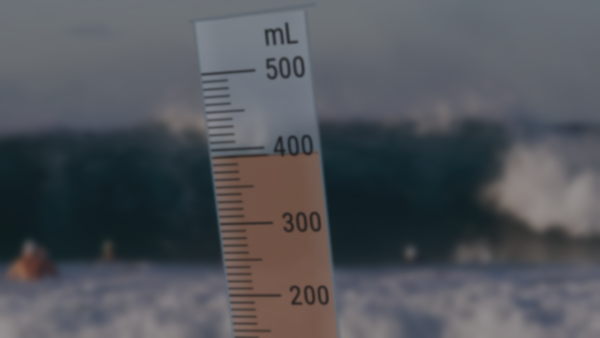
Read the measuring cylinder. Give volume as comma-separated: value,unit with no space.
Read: 390,mL
